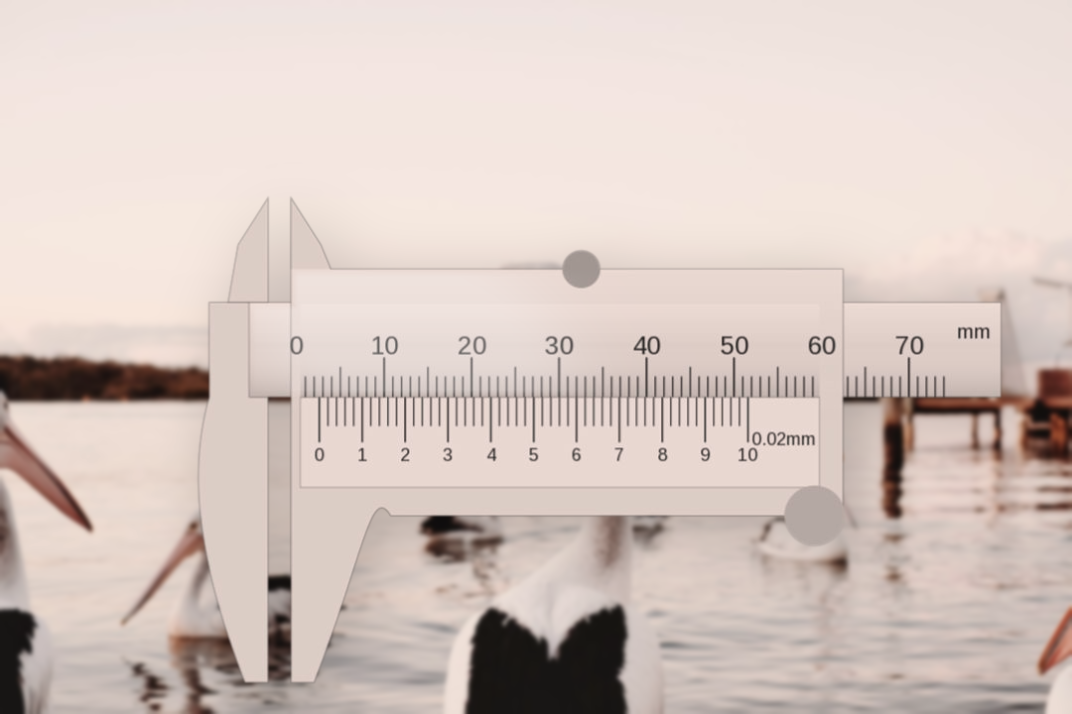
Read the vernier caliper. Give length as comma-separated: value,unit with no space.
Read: 2.6,mm
